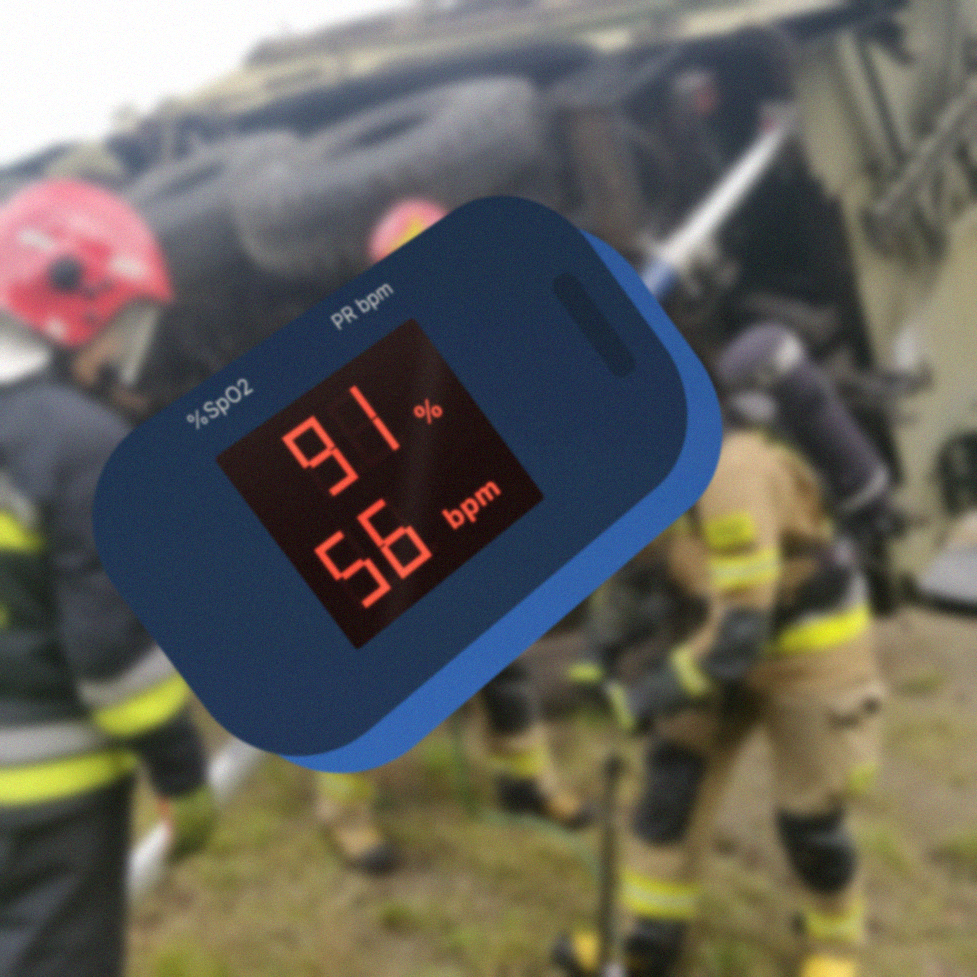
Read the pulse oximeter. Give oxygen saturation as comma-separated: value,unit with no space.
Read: 91,%
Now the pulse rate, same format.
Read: 56,bpm
